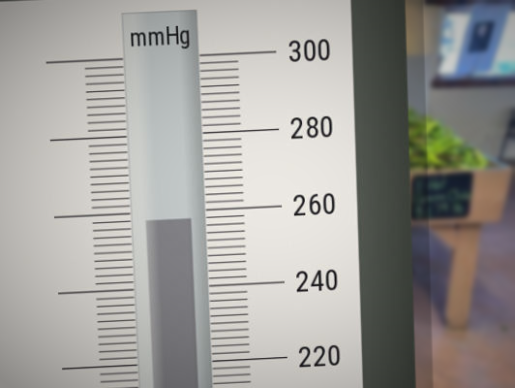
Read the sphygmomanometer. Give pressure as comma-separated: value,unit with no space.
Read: 258,mmHg
